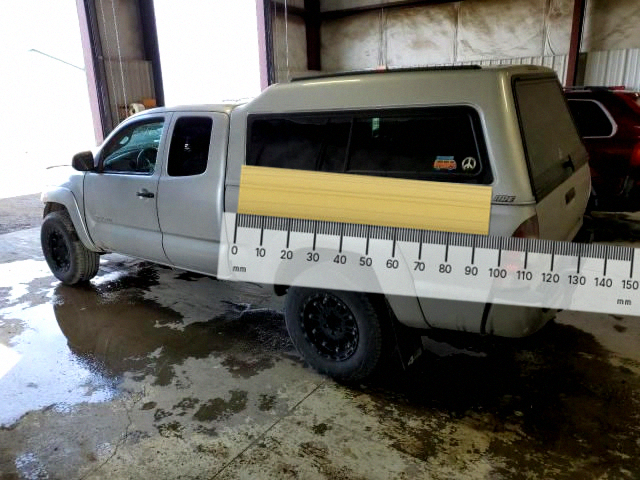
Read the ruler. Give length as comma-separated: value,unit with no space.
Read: 95,mm
